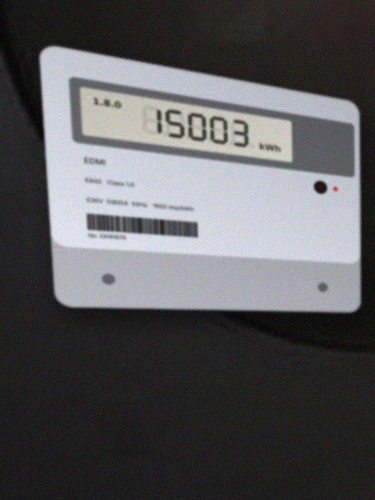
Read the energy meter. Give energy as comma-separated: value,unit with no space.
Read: 15003,kWh
